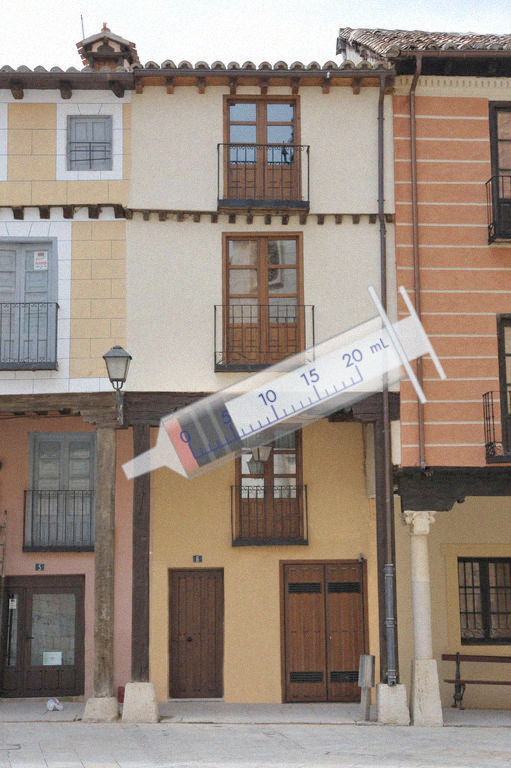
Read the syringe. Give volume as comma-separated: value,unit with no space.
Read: 0,mL
